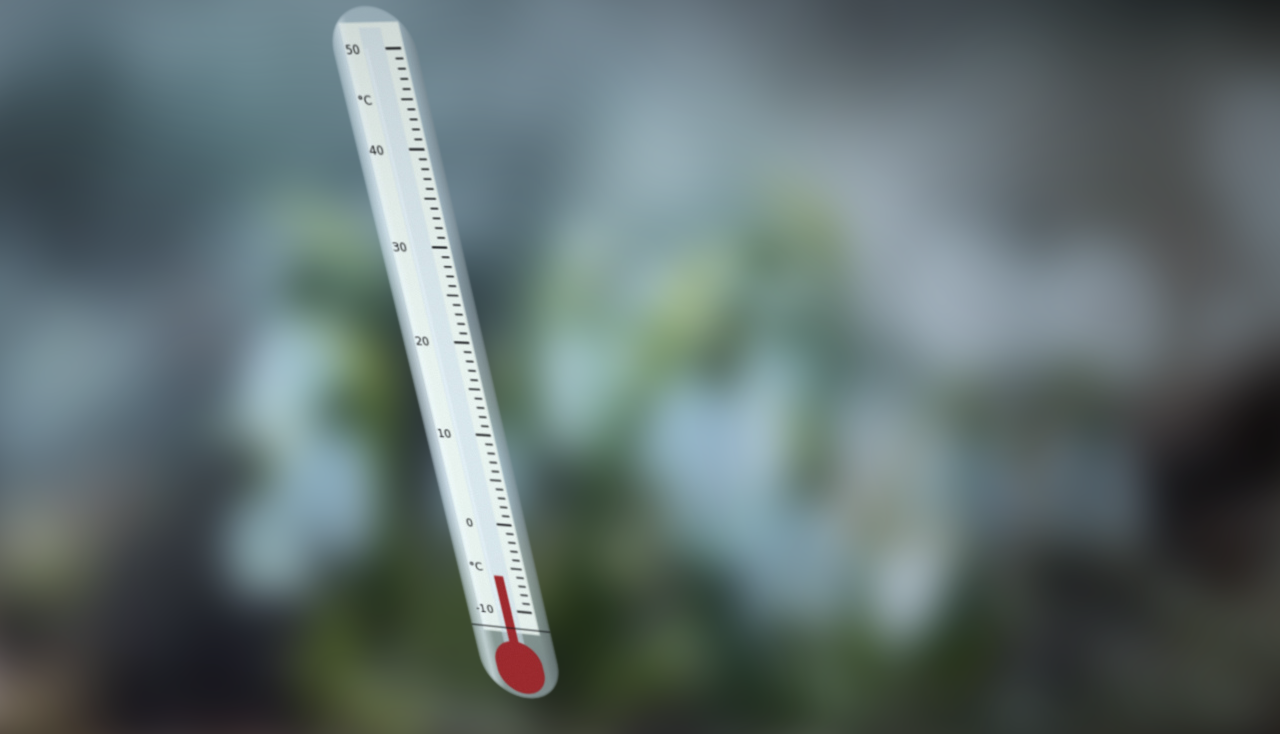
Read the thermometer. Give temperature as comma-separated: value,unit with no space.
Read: -6,°C
